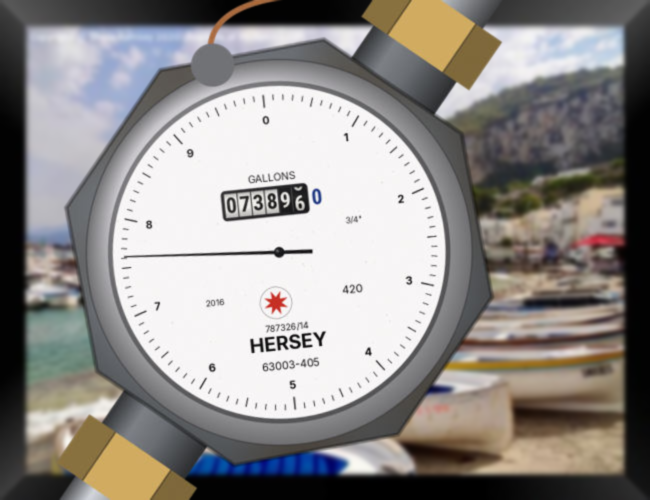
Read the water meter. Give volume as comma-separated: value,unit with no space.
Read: 738957.6,gal
